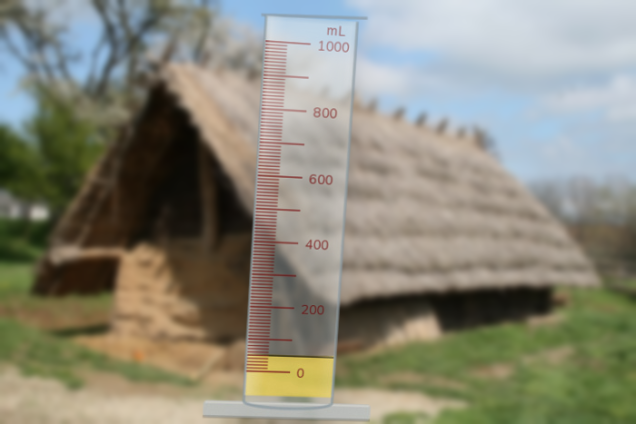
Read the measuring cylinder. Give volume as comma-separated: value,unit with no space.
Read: 50,mL
